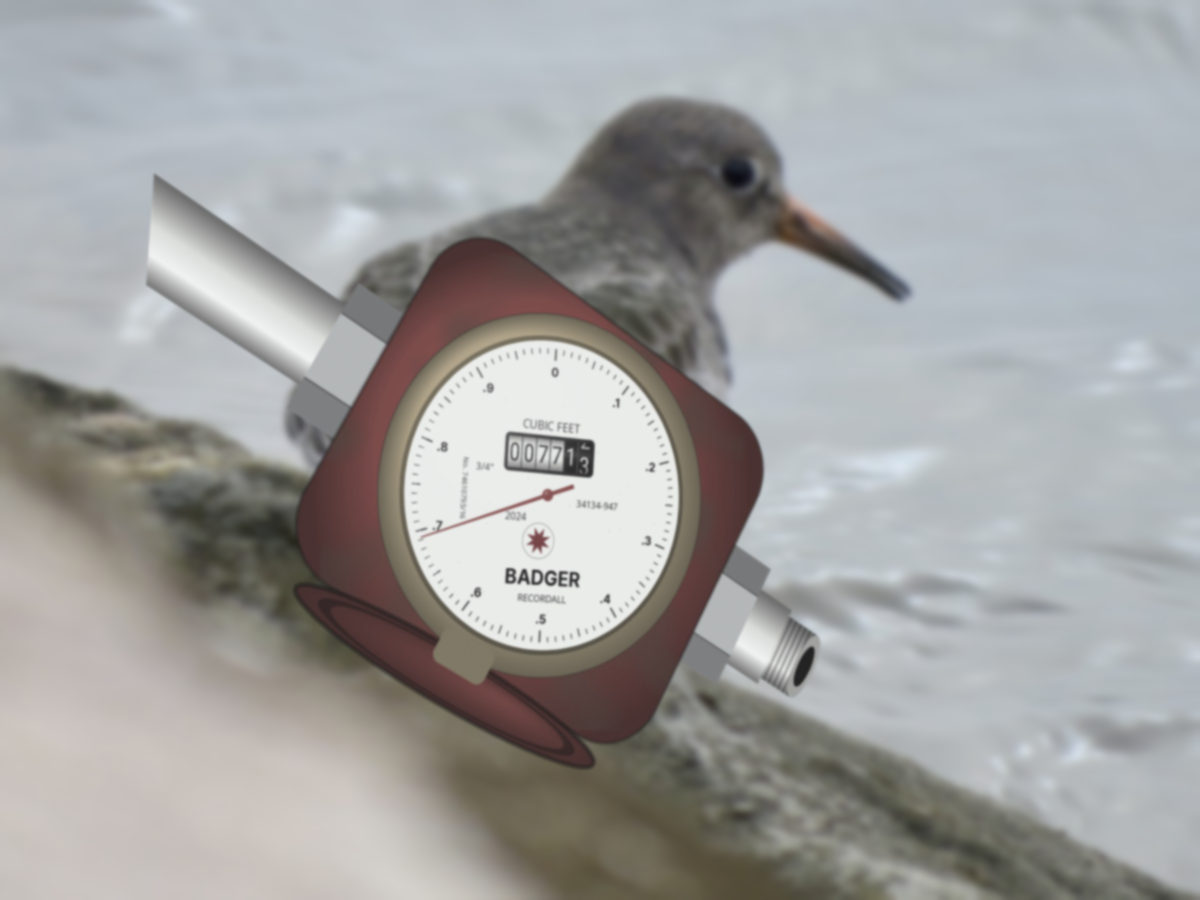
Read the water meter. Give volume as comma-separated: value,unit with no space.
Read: 7712.69,ft³
